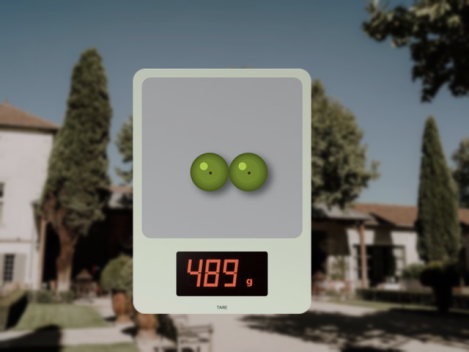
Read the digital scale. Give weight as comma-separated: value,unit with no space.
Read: 489,g
